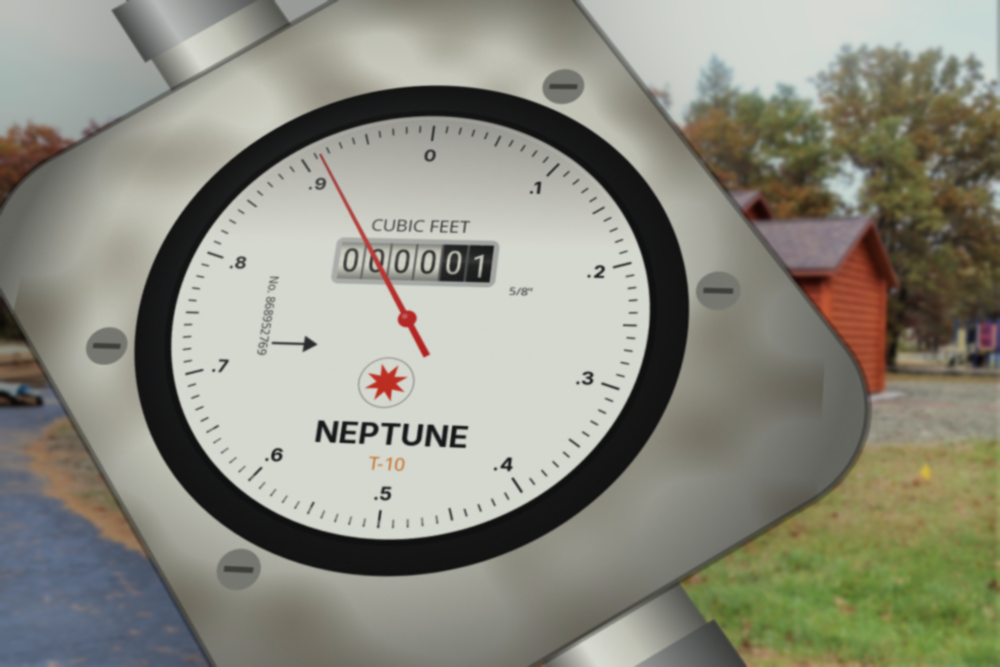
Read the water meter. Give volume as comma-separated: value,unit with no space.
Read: 0.91,ft³
